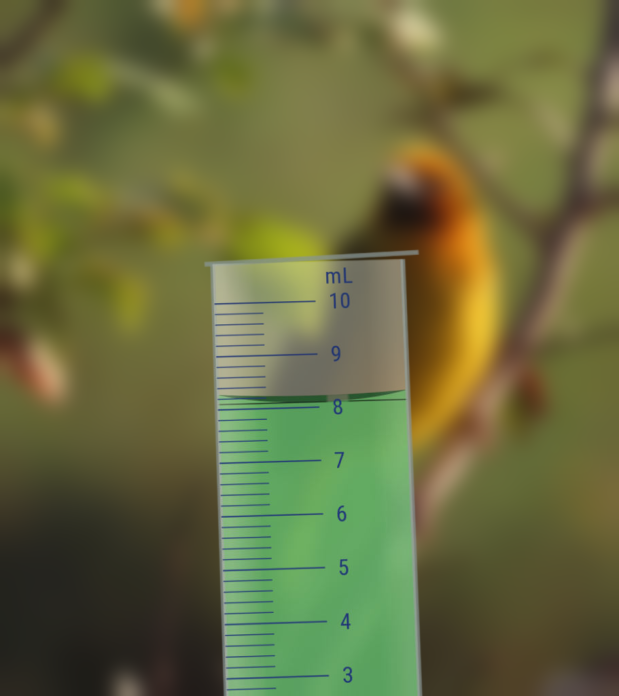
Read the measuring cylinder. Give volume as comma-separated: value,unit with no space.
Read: 8.1,mL
